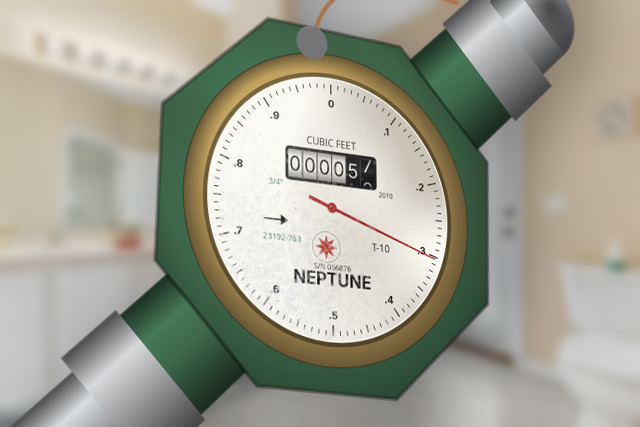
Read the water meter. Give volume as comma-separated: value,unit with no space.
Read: 57.30,ft³
